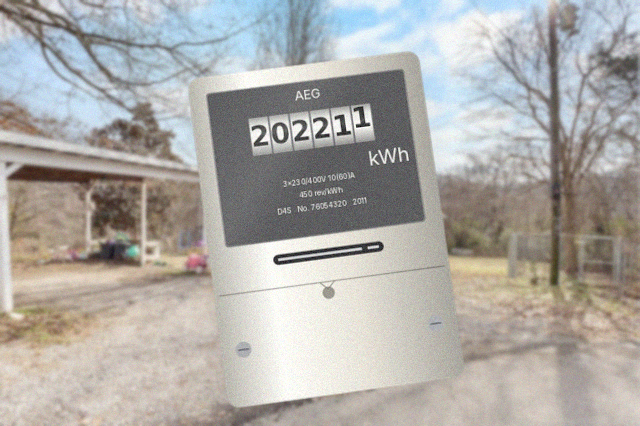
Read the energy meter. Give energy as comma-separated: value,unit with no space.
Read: 202211,kWh
